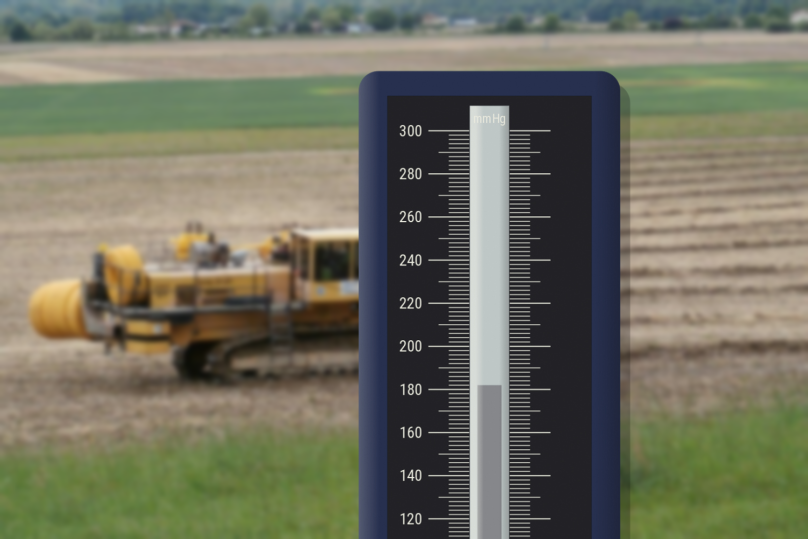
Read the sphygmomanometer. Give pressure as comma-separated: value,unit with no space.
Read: 182,mmHg
